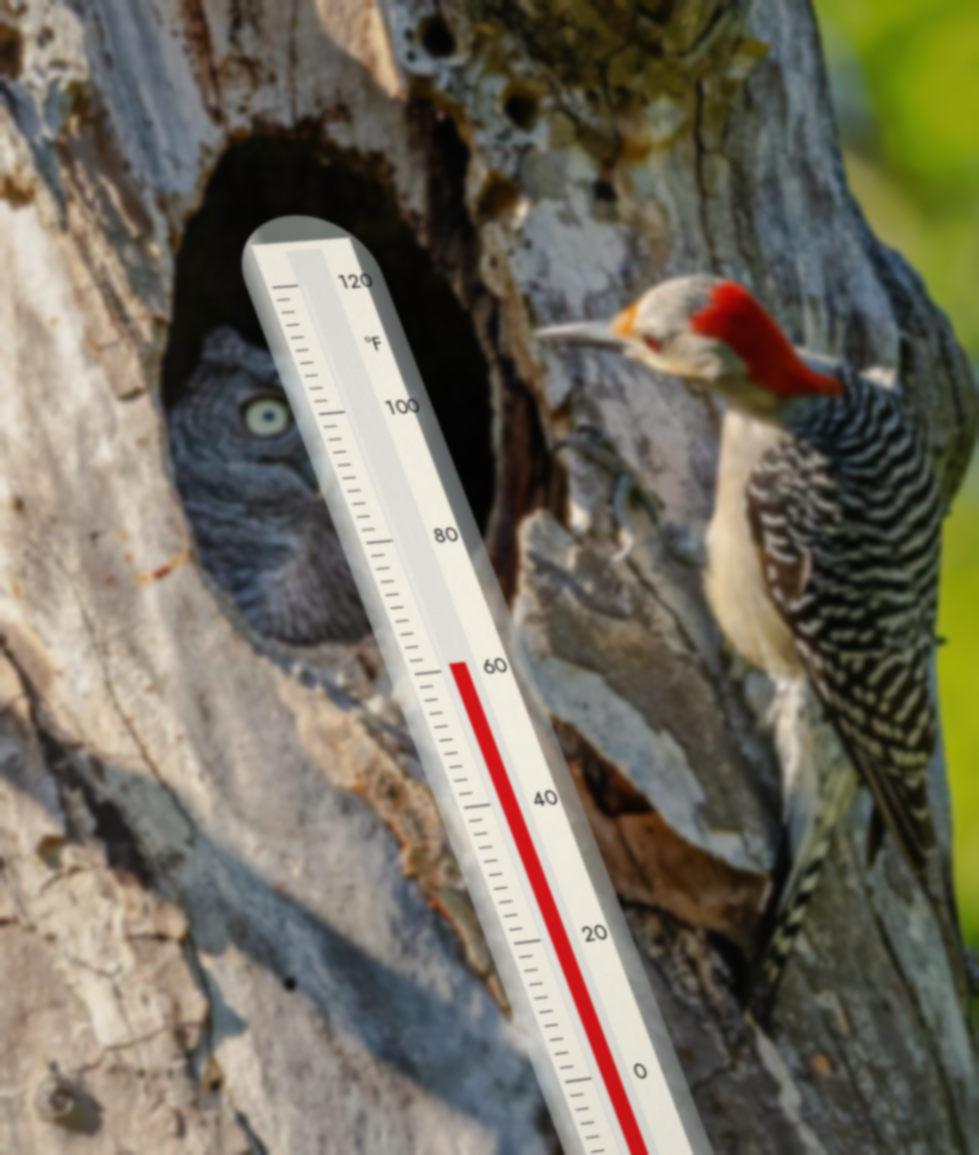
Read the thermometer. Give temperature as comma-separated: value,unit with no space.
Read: 61,°F
